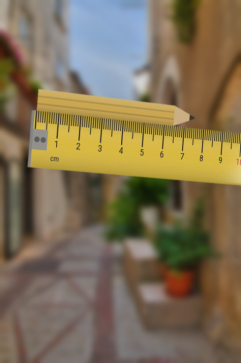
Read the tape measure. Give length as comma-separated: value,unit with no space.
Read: 7.5,cm
